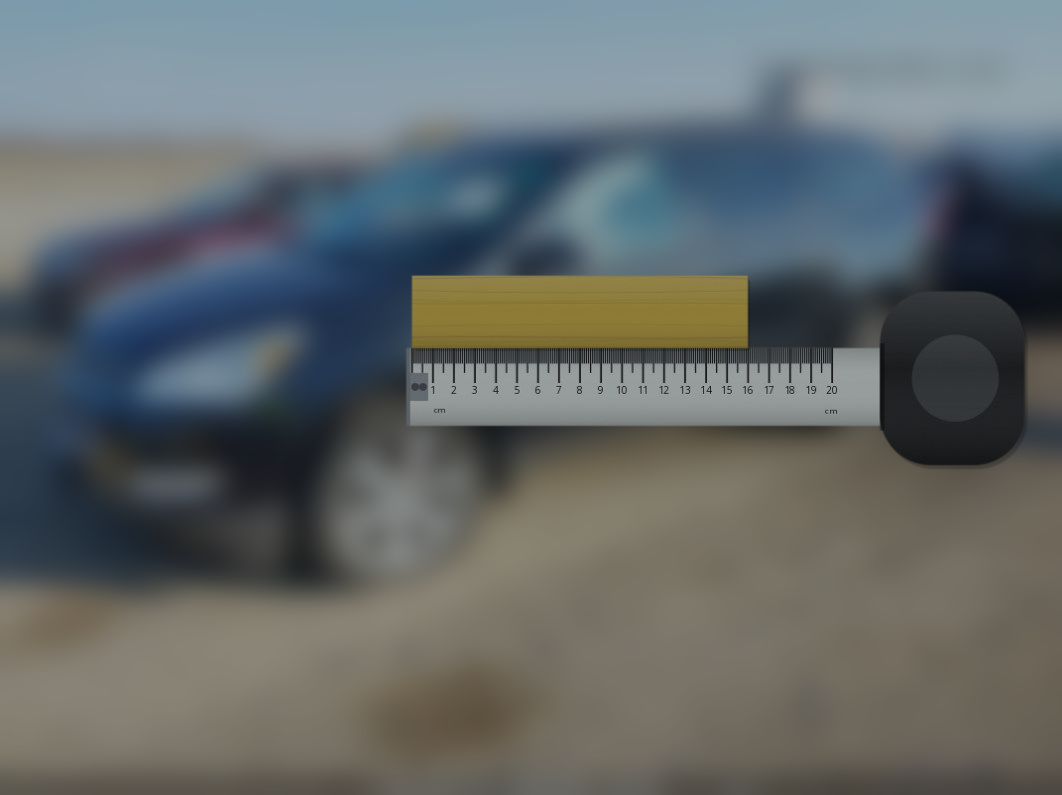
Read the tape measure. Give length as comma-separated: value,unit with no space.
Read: 16,cm
